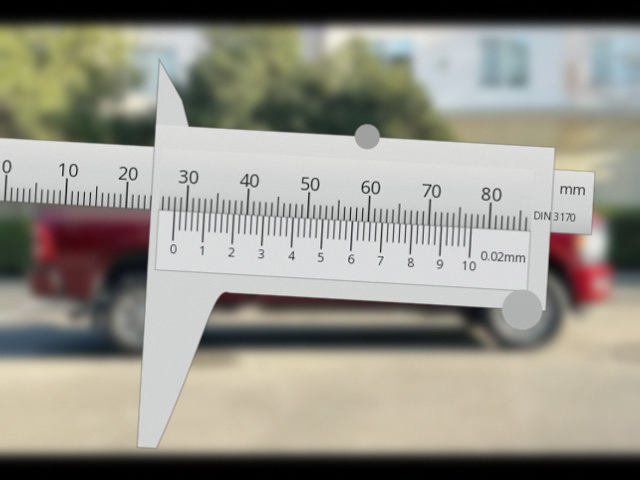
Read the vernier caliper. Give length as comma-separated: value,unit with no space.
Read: 28.0,mm
